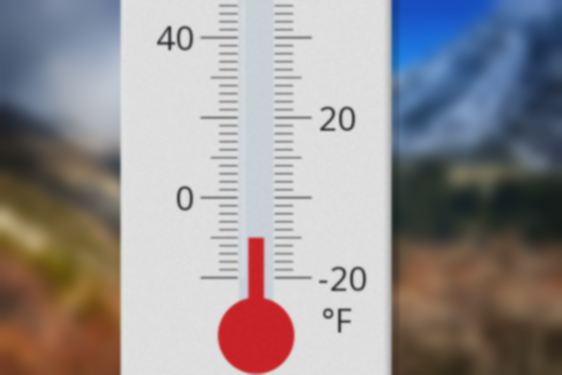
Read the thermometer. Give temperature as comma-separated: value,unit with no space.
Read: -10,°F
